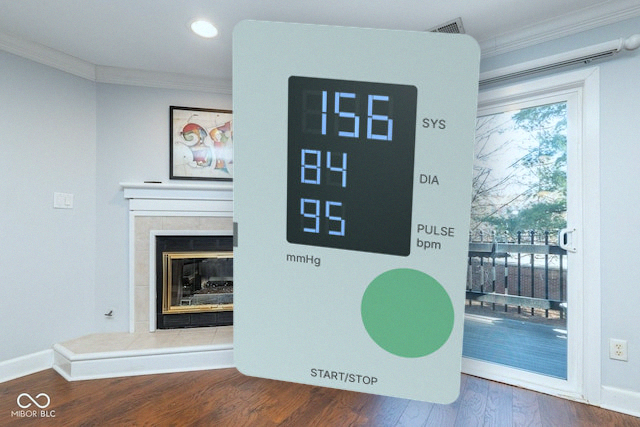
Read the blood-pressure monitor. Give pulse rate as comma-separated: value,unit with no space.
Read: 95,bpm
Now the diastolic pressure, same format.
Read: 84,mmHg
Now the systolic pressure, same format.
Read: 156,mmHg
